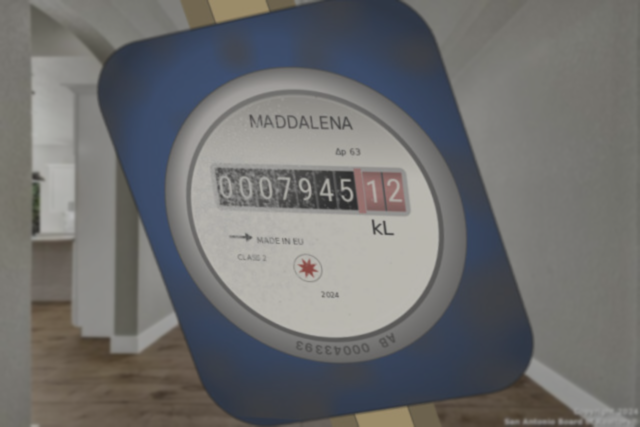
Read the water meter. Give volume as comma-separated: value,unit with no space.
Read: 7945.12,kL
